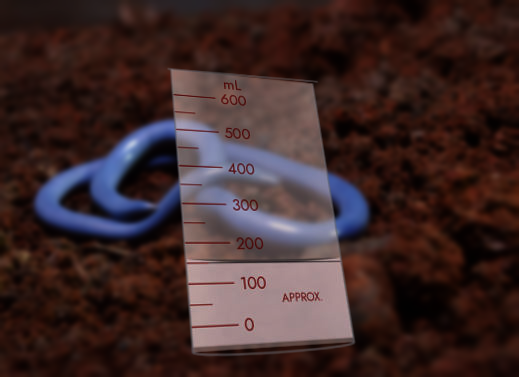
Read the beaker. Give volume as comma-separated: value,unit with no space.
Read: 150,mL
